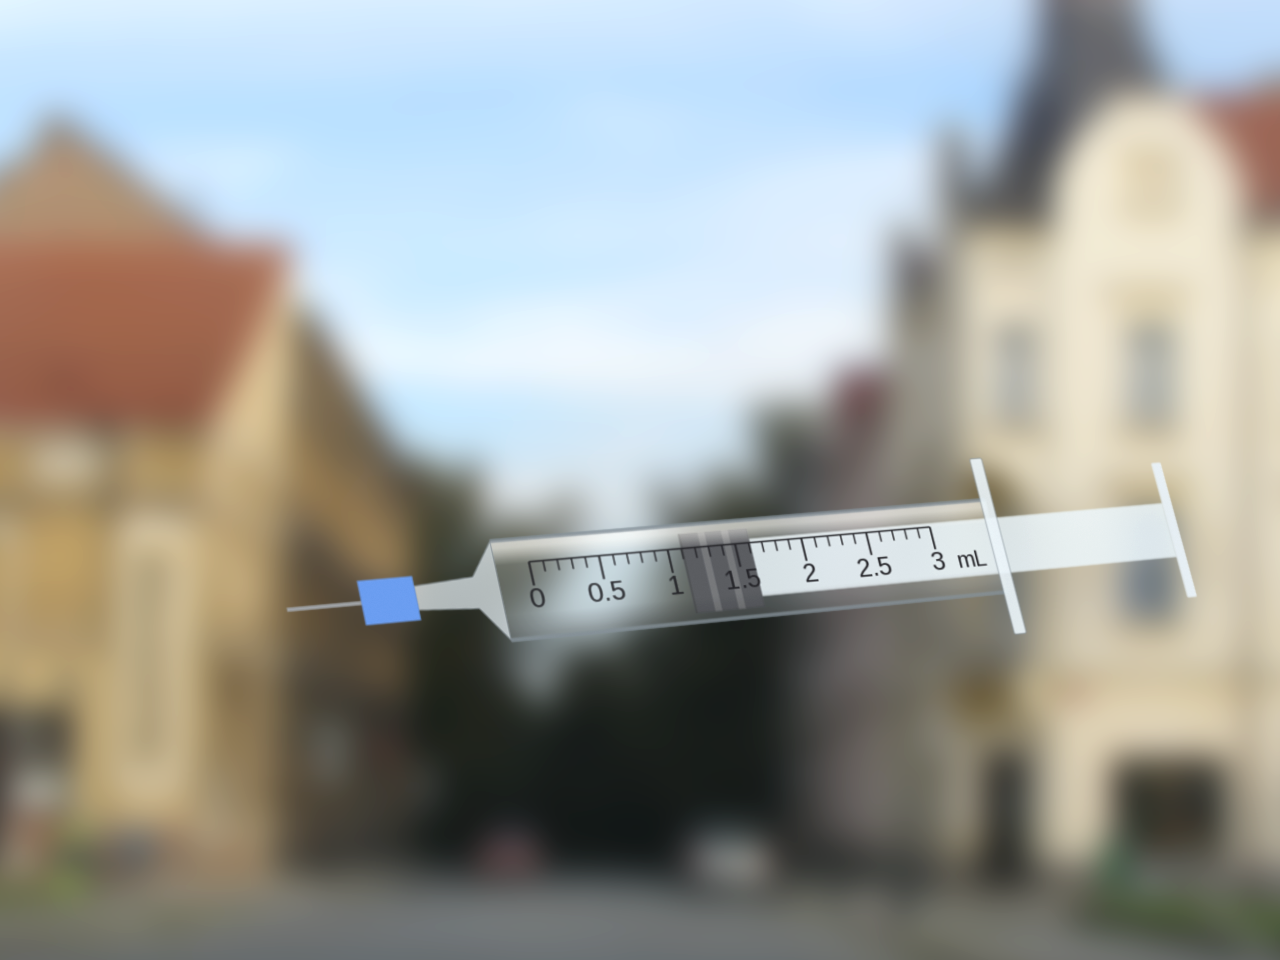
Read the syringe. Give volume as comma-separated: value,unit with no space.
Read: 1.1,mL
